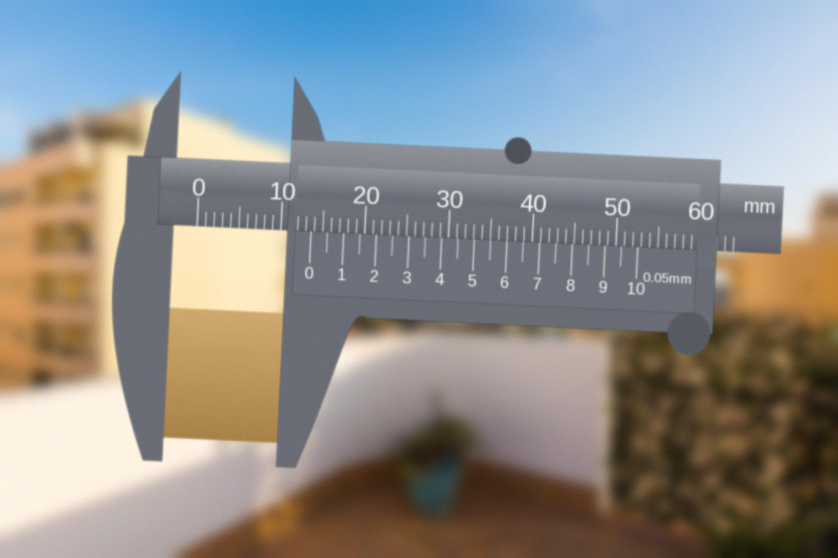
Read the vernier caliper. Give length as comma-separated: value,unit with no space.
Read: 13.6,mm
